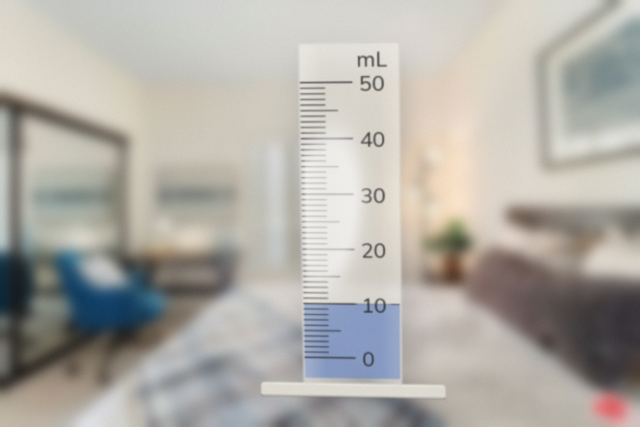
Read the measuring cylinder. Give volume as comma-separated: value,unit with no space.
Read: 10,mL
